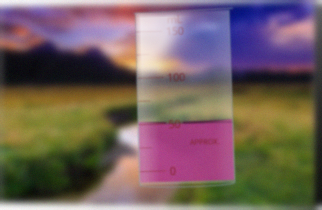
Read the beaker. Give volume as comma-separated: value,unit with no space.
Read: 50,mL
